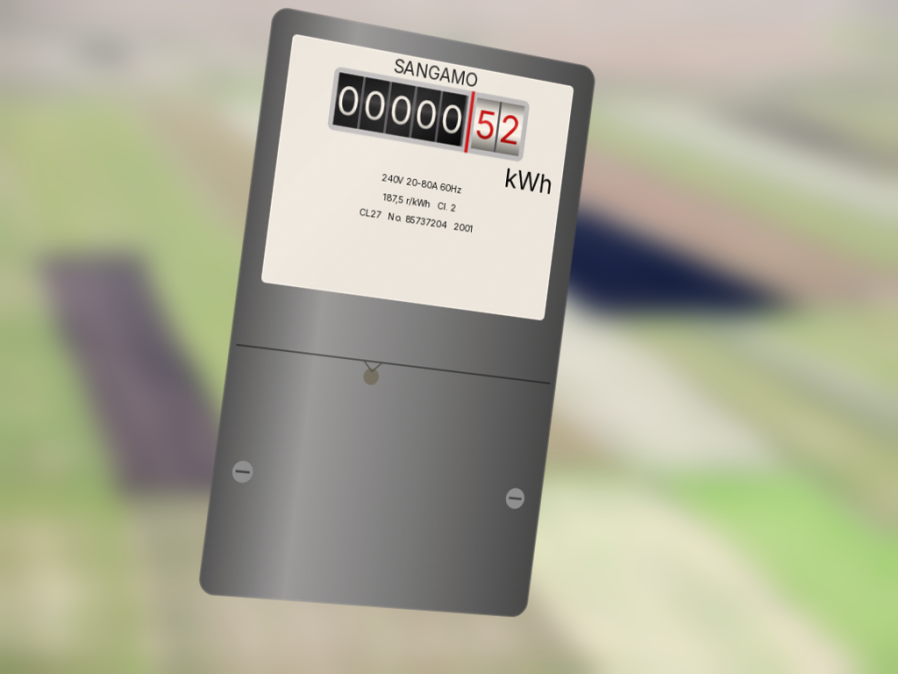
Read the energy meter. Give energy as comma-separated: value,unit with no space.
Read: 0.52,kWh
